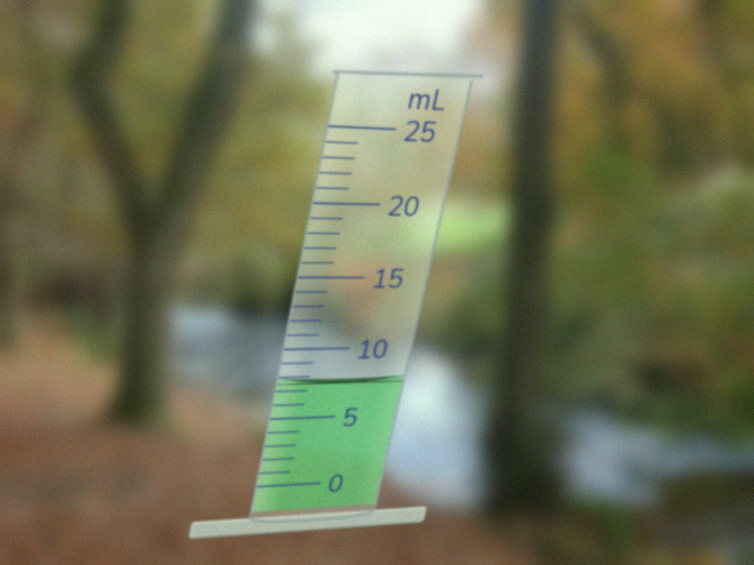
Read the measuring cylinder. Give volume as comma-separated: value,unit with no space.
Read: 7.5,mL
